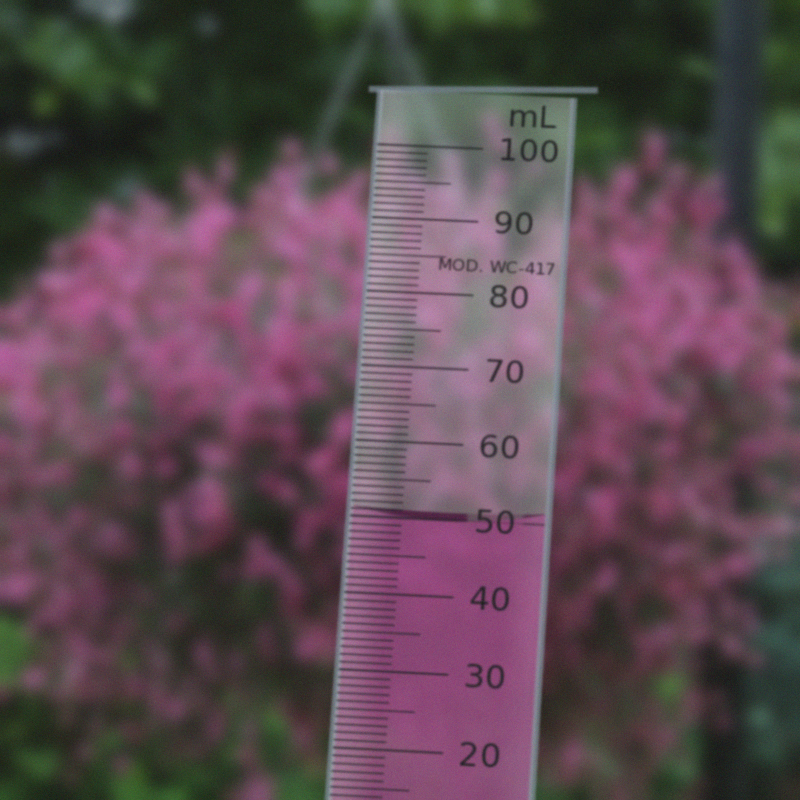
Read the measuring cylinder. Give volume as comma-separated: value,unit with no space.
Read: 50,mL
